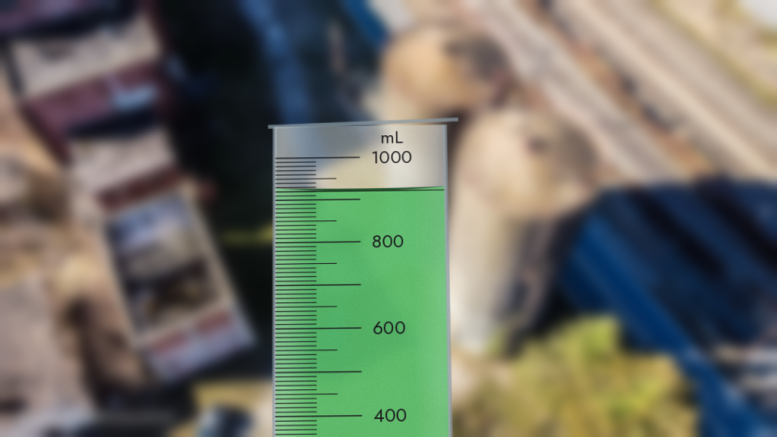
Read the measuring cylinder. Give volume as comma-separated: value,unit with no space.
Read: 920,mL
